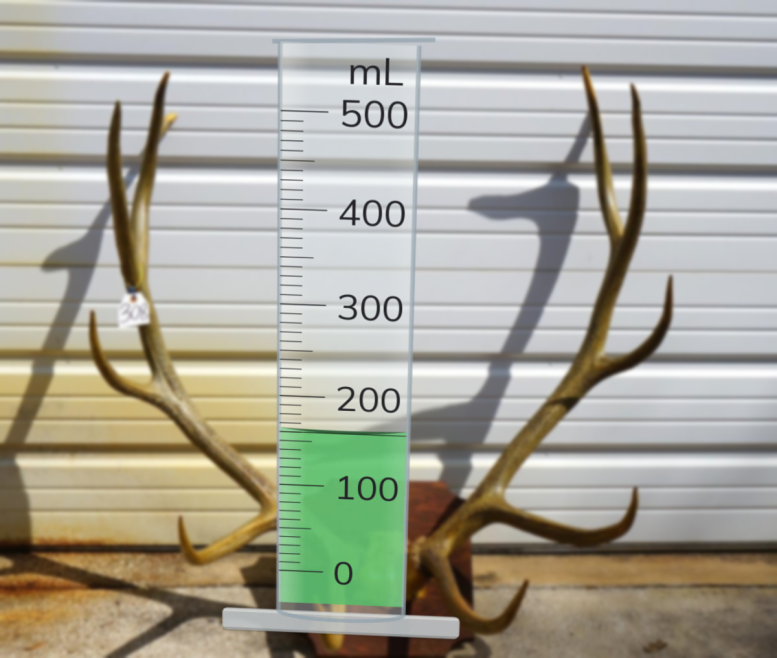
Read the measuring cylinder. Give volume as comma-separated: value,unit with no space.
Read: 160,mL
